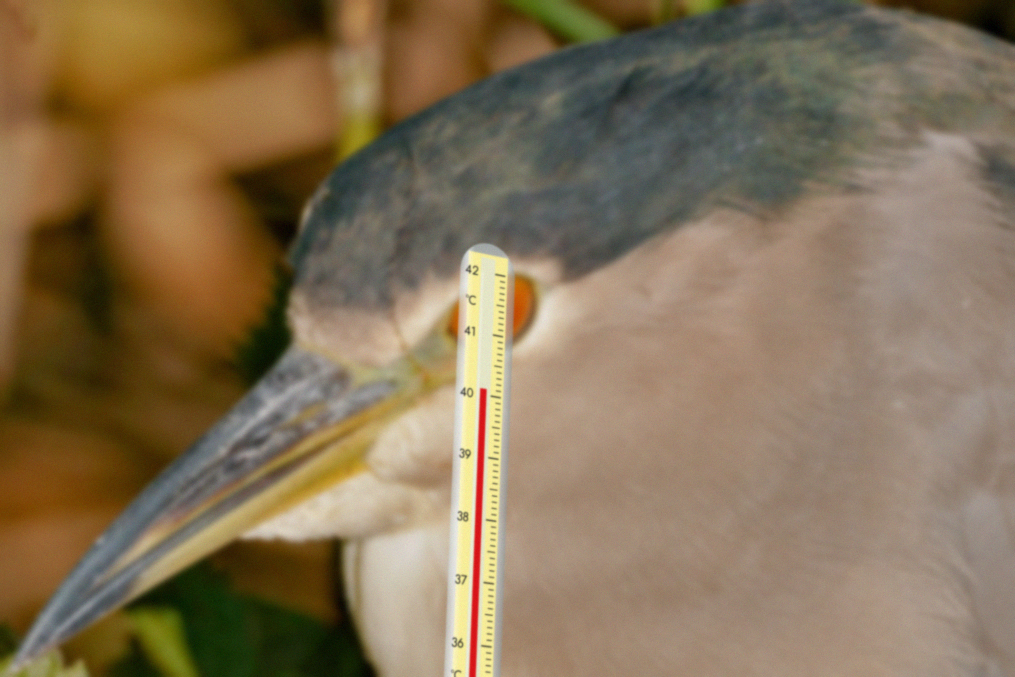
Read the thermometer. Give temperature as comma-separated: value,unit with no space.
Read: 40.1,°C
